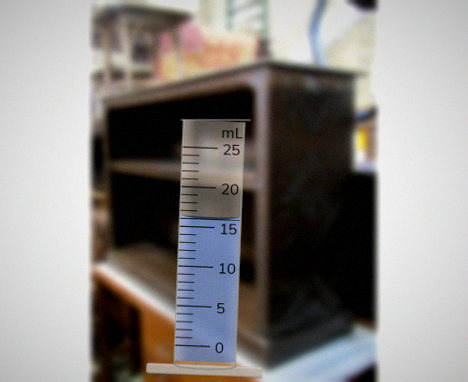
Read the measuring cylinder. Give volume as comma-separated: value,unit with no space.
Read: 16,mL
